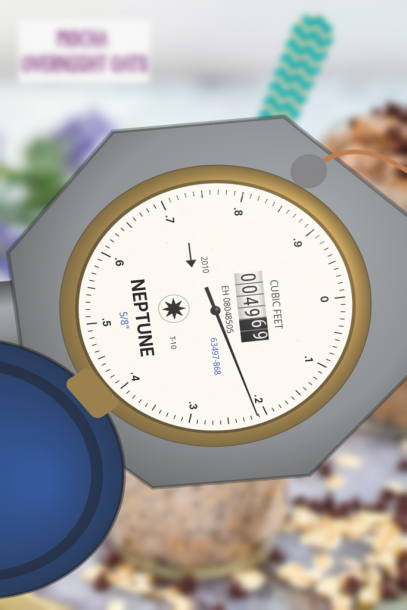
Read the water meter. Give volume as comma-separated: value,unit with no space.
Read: 4969.21,ft³
